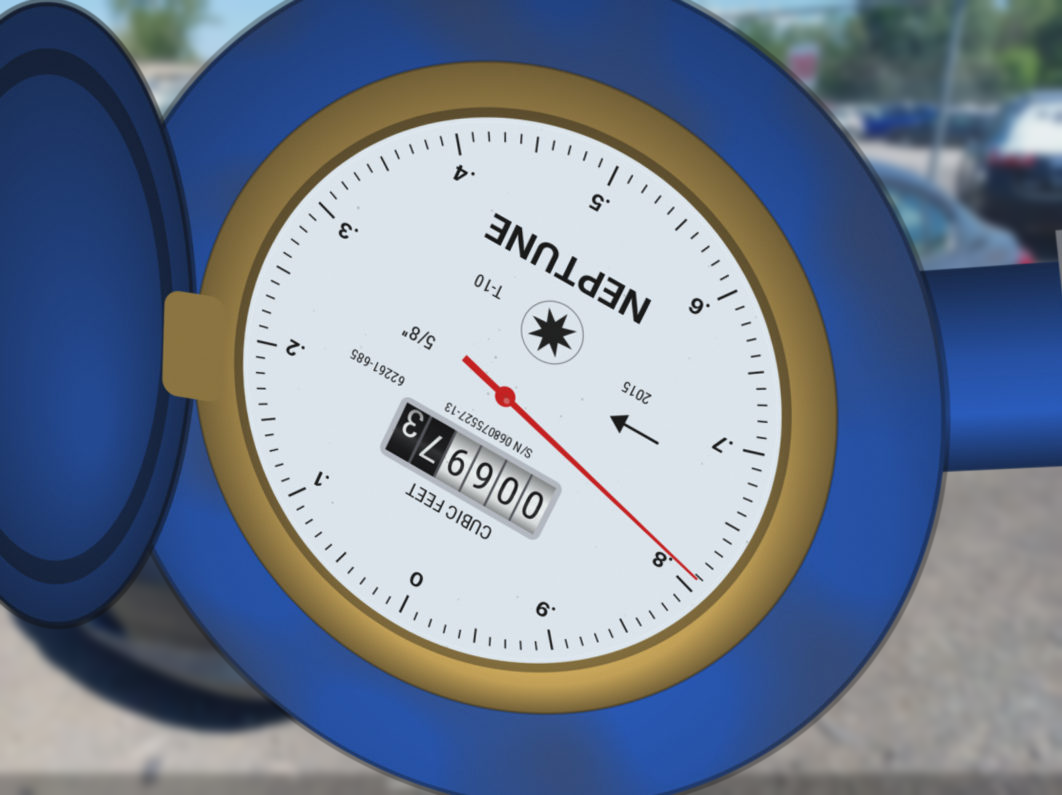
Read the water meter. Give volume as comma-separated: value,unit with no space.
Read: 6972.79,ft³
